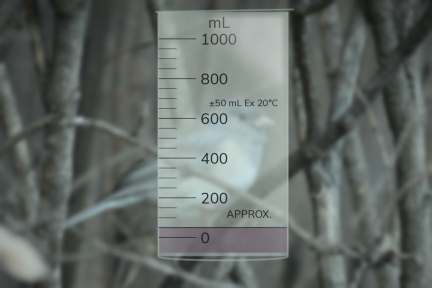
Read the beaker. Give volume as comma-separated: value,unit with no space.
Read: 50,mL
